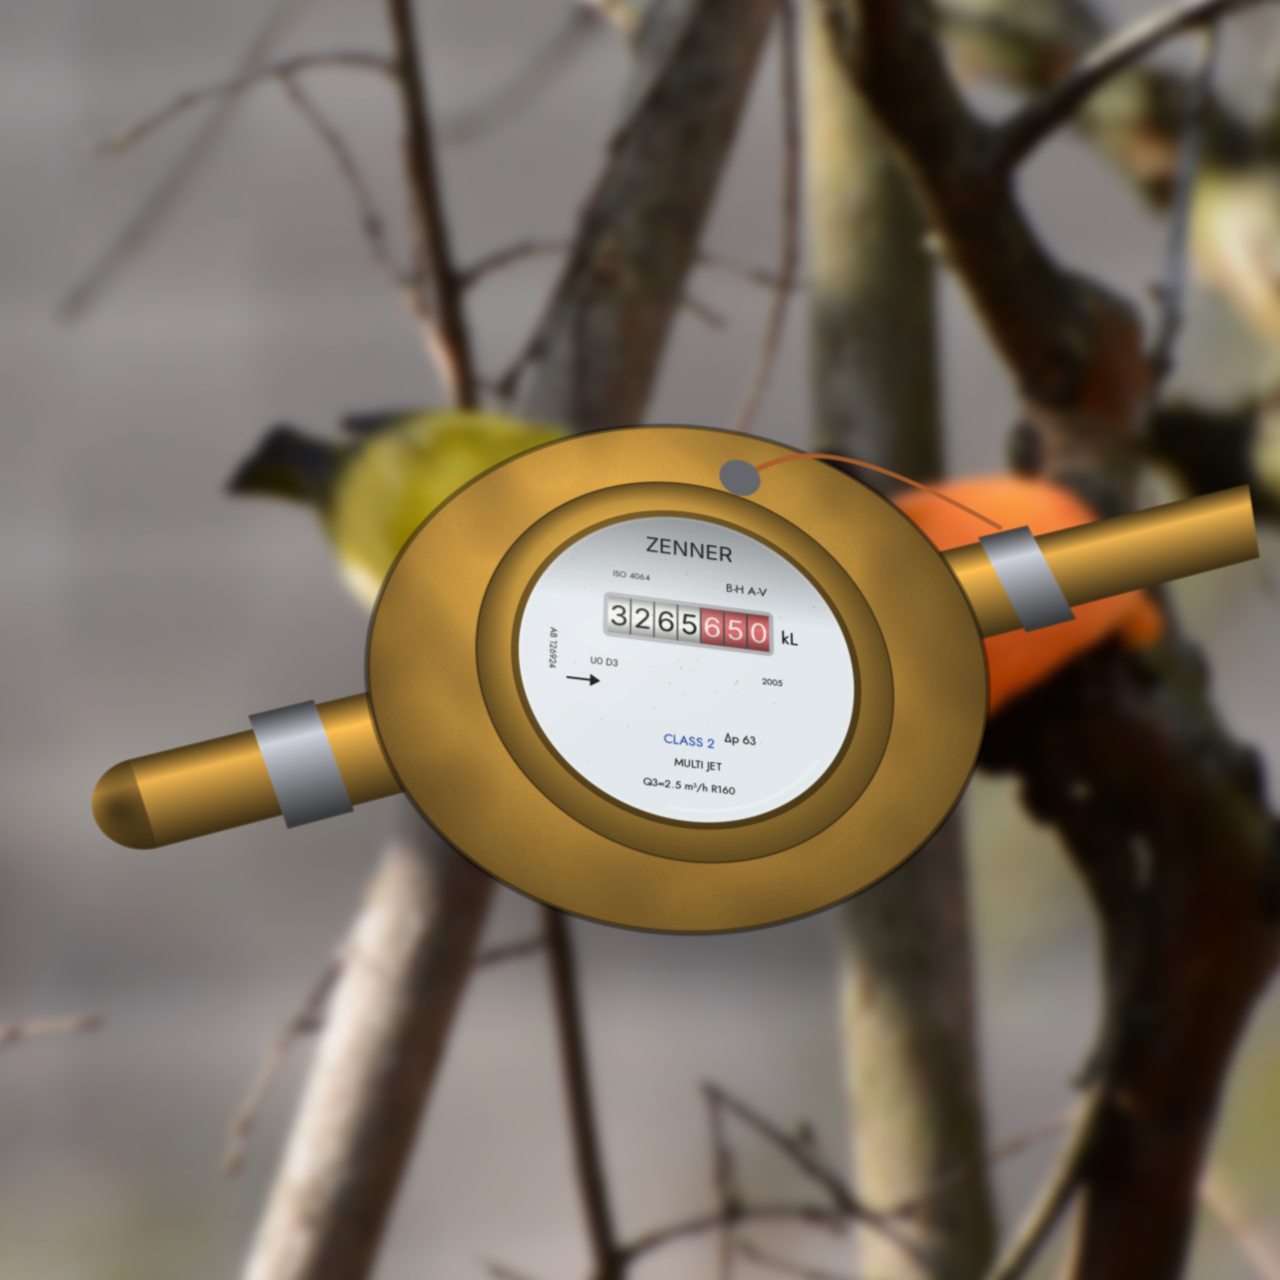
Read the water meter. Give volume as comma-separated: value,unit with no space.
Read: 3265.650,kL
